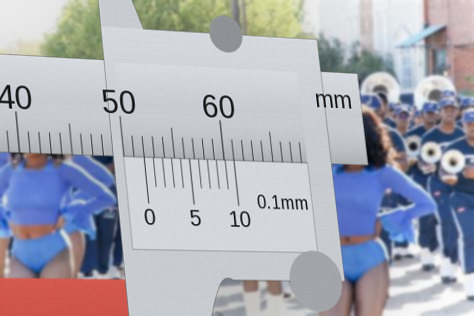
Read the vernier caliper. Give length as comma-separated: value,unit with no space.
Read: 52.0,mm
